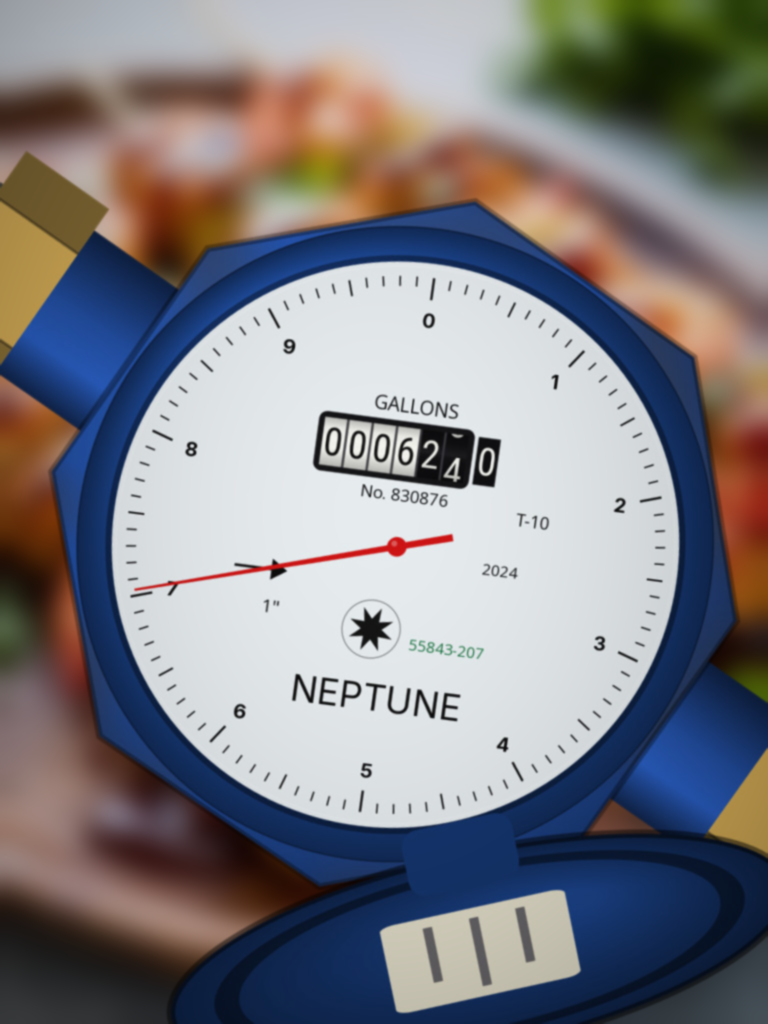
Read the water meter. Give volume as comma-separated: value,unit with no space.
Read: 6237.0,gal
